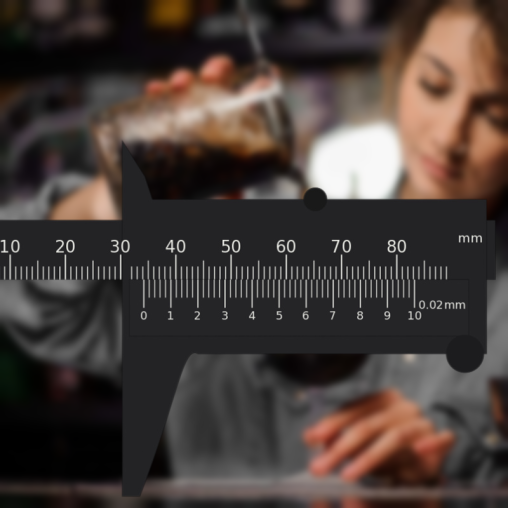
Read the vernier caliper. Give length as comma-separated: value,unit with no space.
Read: 34.2,mm
